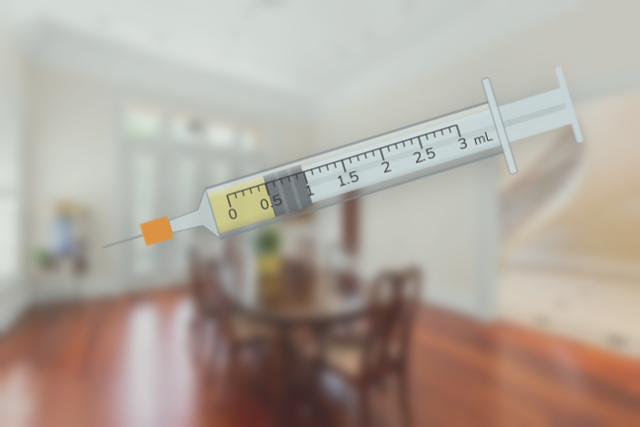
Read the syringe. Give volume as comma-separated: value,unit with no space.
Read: 0.5,mL
